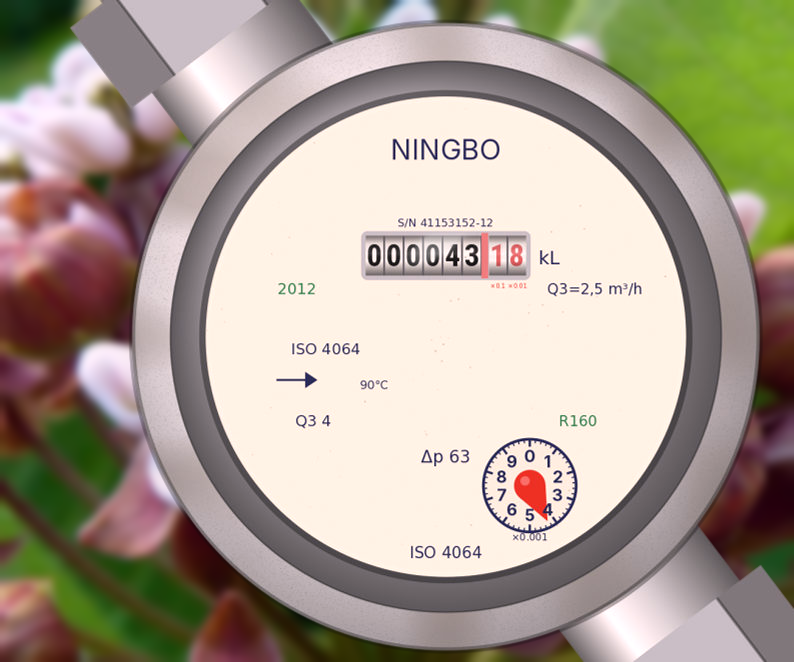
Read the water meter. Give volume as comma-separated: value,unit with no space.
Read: 43.184,kL
